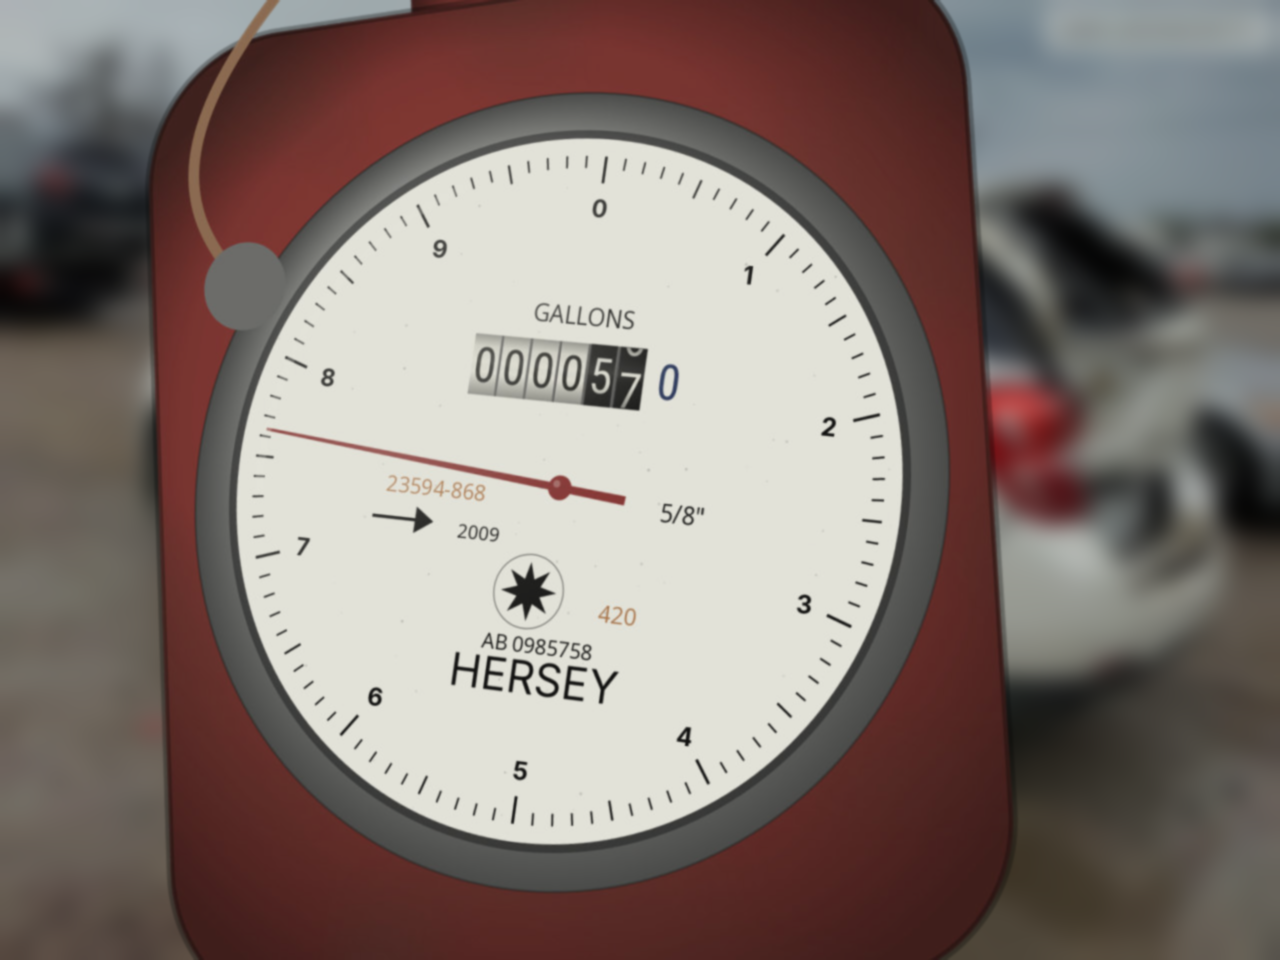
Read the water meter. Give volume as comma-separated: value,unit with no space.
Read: 567.6,gal
